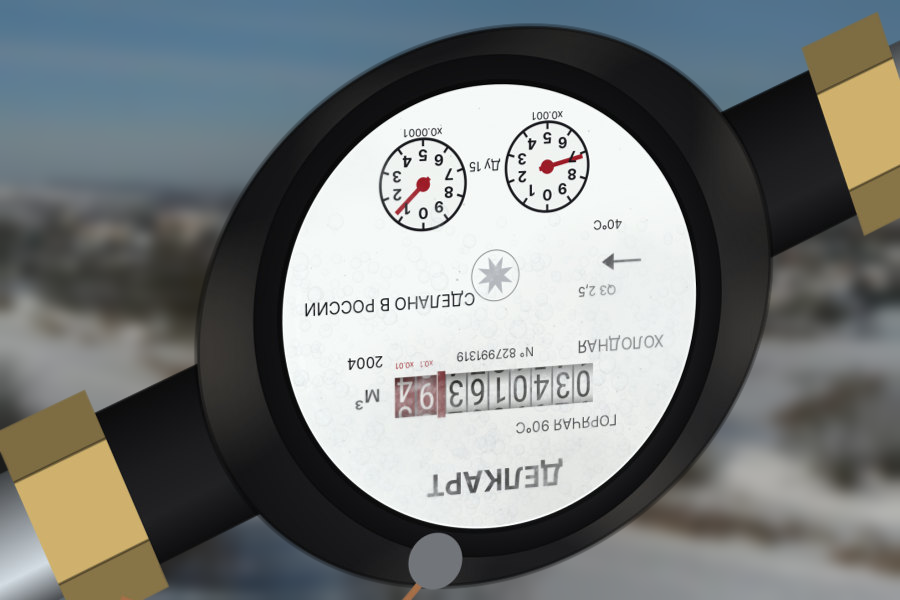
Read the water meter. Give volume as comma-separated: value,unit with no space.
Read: 340163.9371,m³
